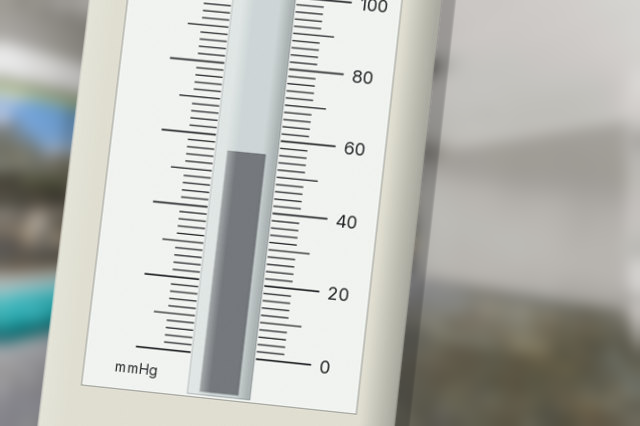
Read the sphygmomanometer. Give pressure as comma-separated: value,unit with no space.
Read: 56,mmHg
